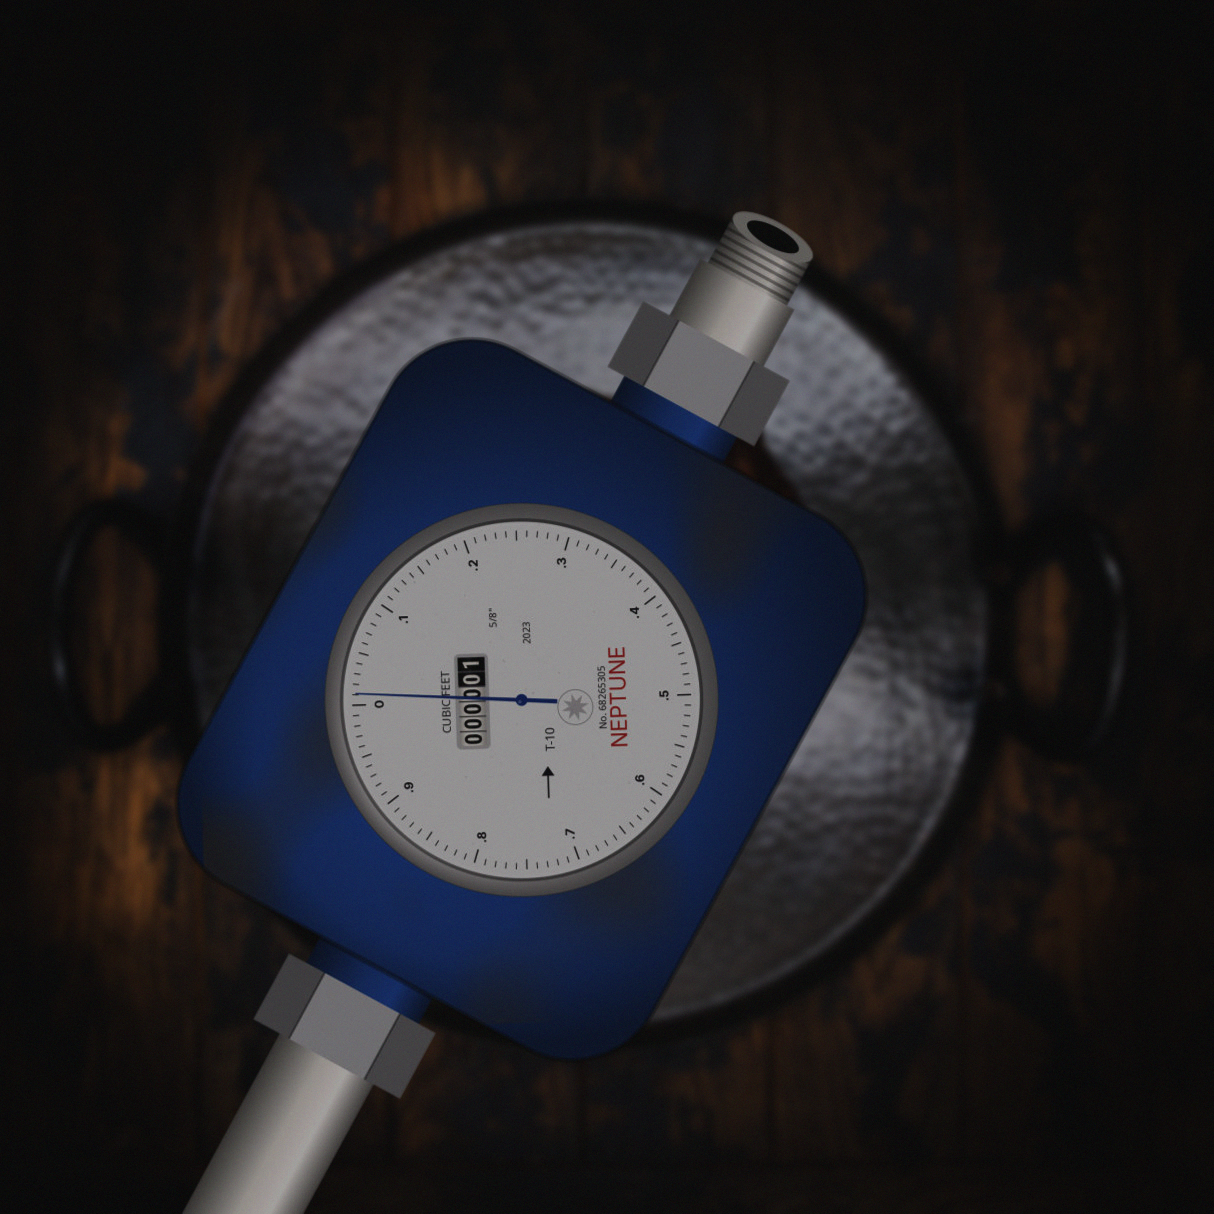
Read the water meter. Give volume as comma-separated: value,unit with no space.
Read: 1.01,ft³
